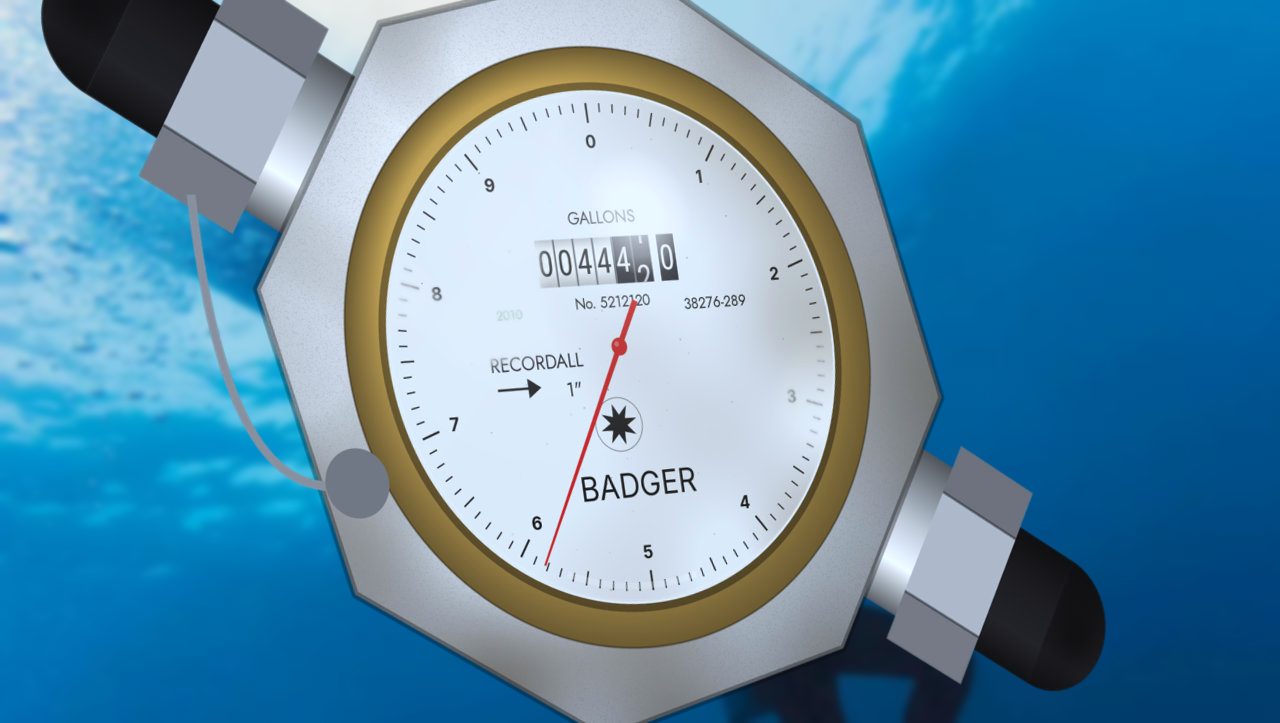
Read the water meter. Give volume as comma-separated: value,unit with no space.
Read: 44415.8,gal
